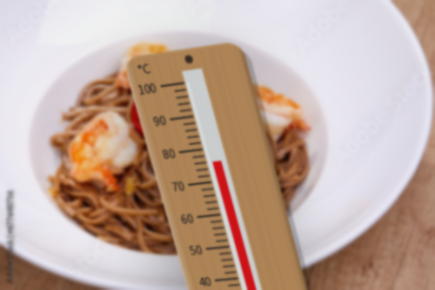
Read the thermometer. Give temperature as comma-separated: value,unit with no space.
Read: 76,°C
